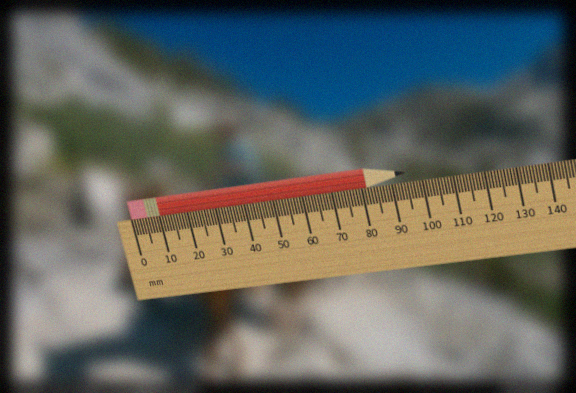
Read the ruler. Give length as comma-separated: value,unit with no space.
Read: 95,mm
